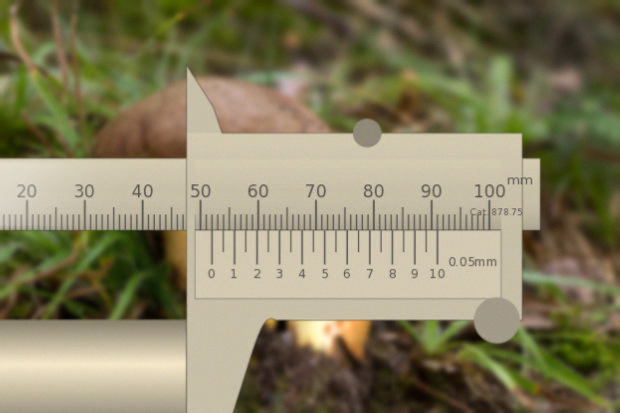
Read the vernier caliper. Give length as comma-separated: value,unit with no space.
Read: 52.0,mm
